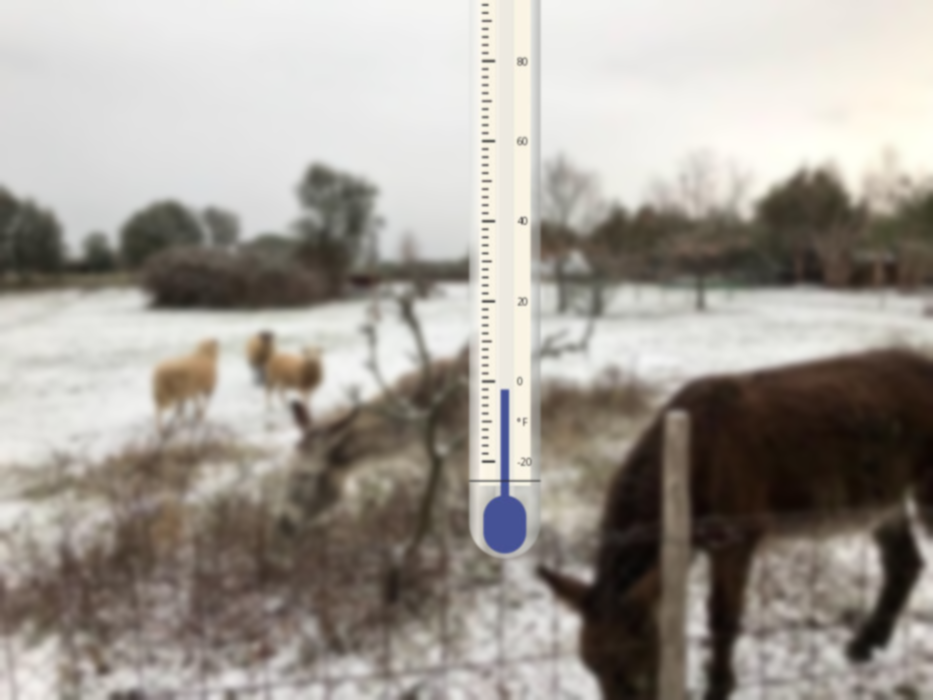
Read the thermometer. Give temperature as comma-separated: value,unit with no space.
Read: -2,°F
